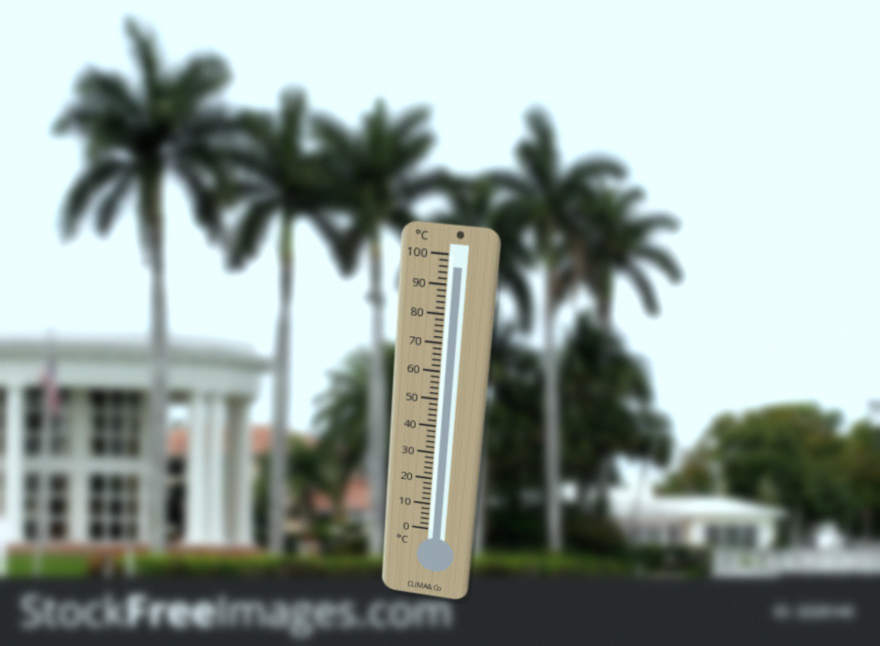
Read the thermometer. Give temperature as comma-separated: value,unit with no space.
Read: 96,°C
